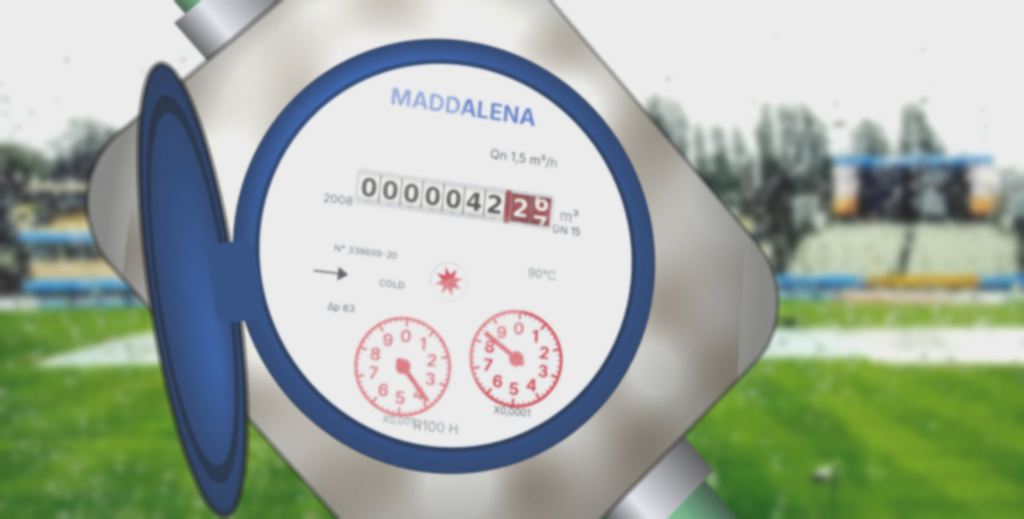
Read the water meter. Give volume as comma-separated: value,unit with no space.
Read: 42.2638,m³
